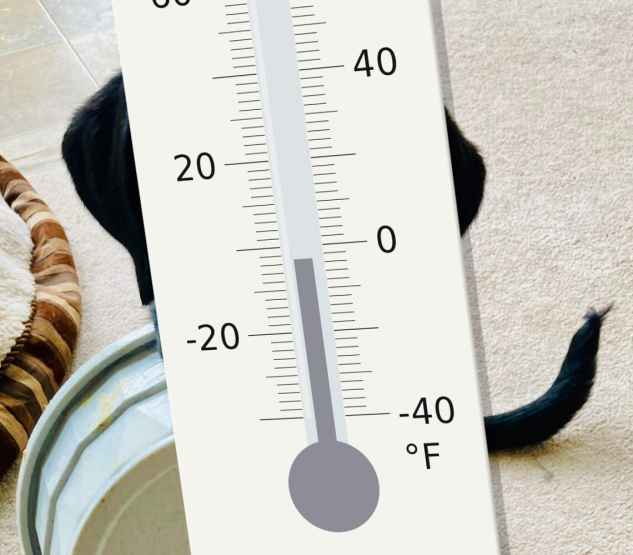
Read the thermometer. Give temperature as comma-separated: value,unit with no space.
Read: -3,°F
